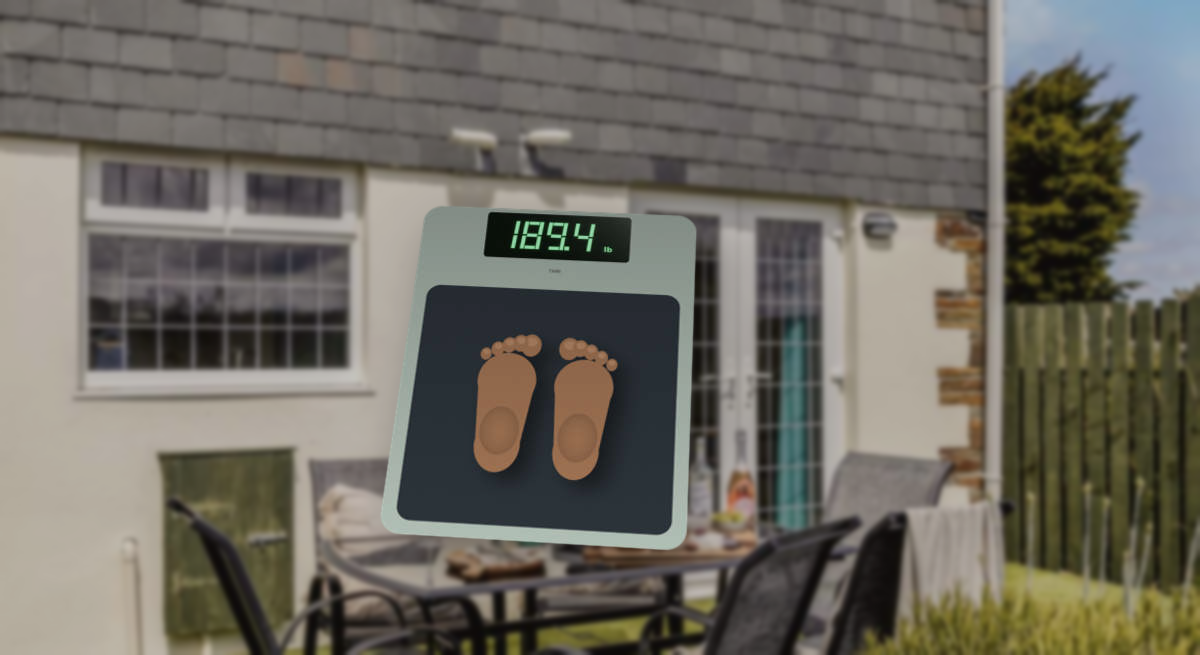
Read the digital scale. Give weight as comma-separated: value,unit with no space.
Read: 189.4,lb
